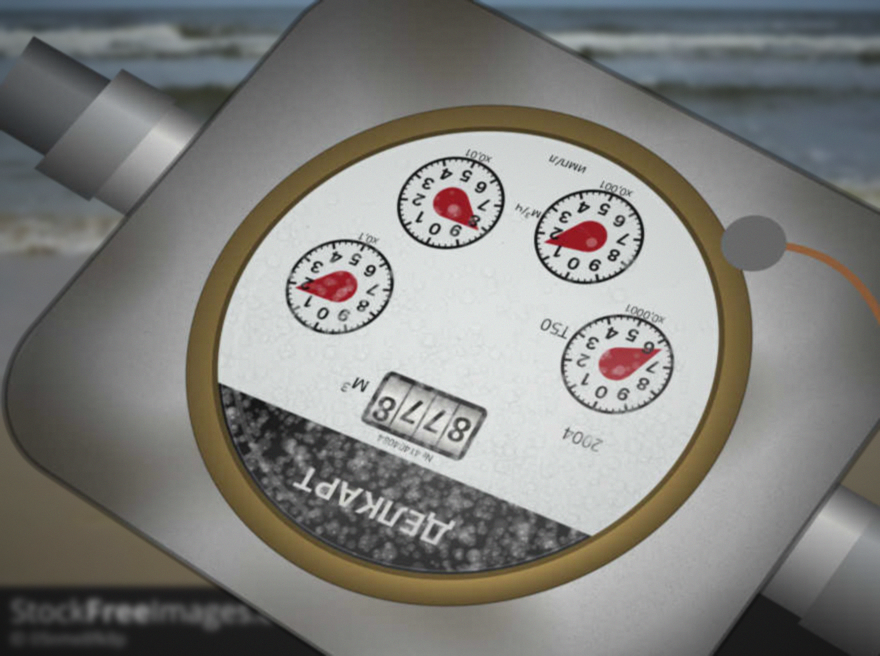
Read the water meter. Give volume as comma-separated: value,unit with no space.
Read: 8778.1816,m³
